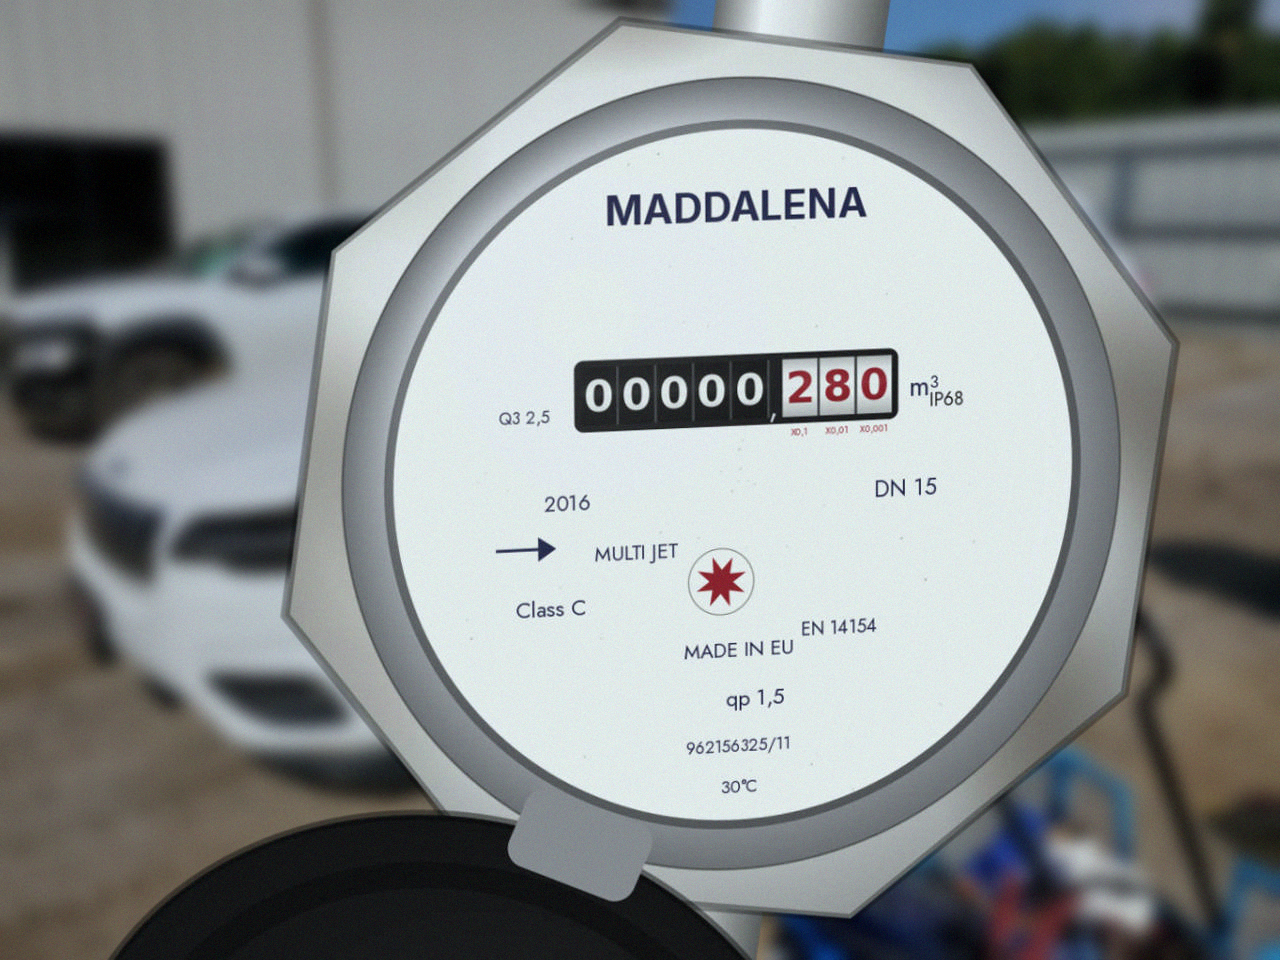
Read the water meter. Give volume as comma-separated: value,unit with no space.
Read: 0.280,m³
